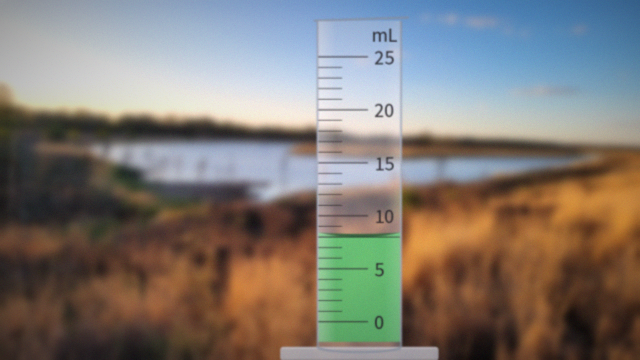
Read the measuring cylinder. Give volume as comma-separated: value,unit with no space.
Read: 8,mL
